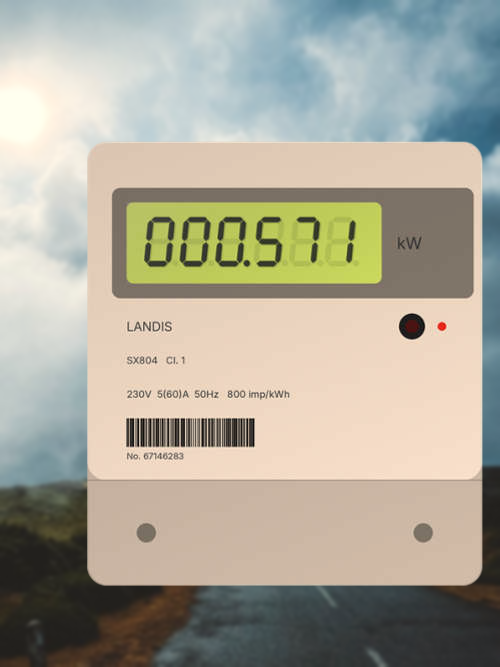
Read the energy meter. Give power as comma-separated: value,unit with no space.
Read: 0.571,kW
